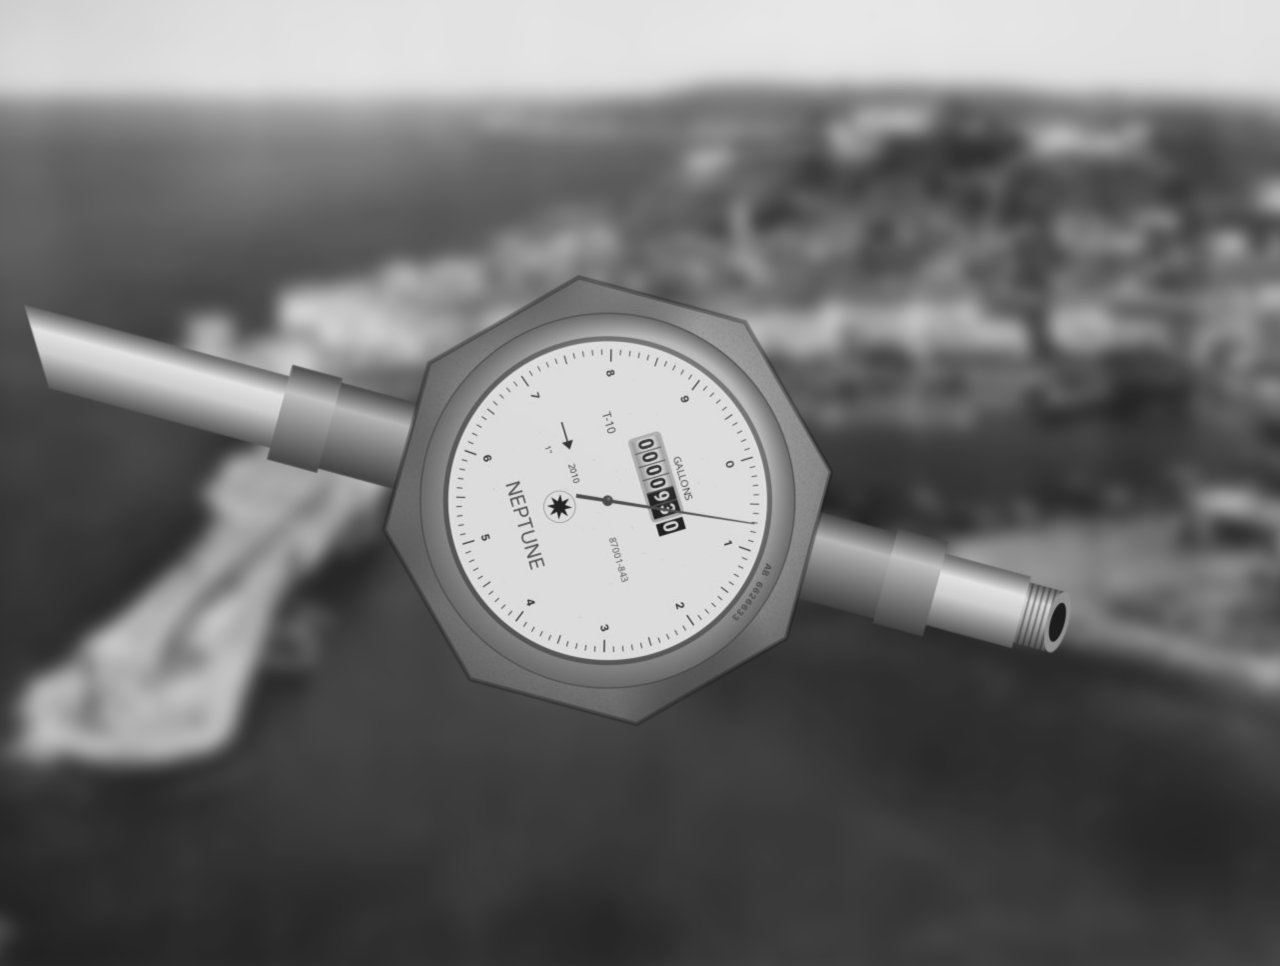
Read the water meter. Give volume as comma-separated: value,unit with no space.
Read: 930.7,gal
